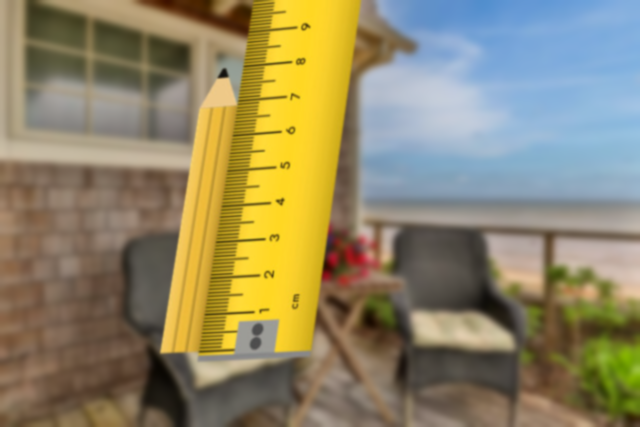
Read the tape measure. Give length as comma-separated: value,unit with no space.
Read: 8,cm
